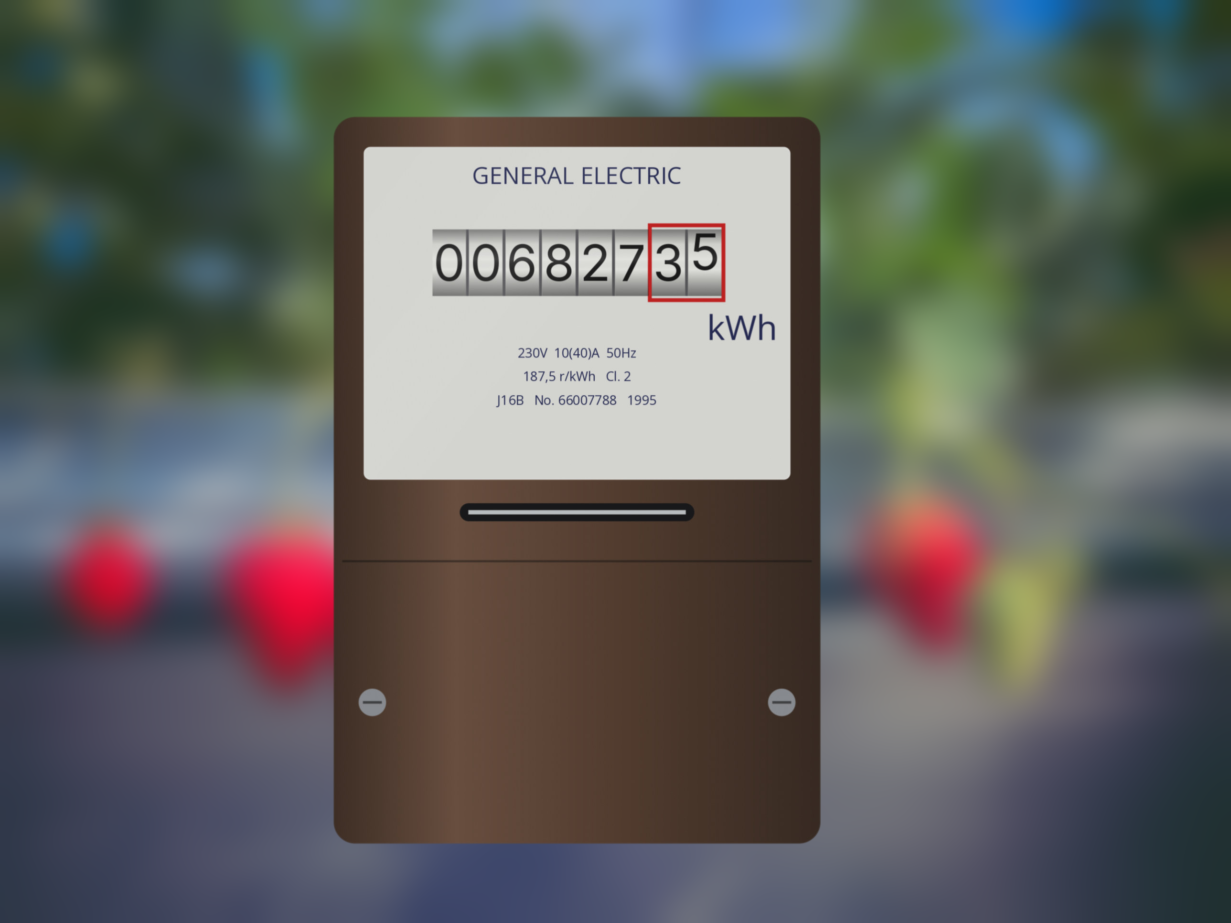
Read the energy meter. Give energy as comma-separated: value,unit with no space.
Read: 6827.35,kWh
